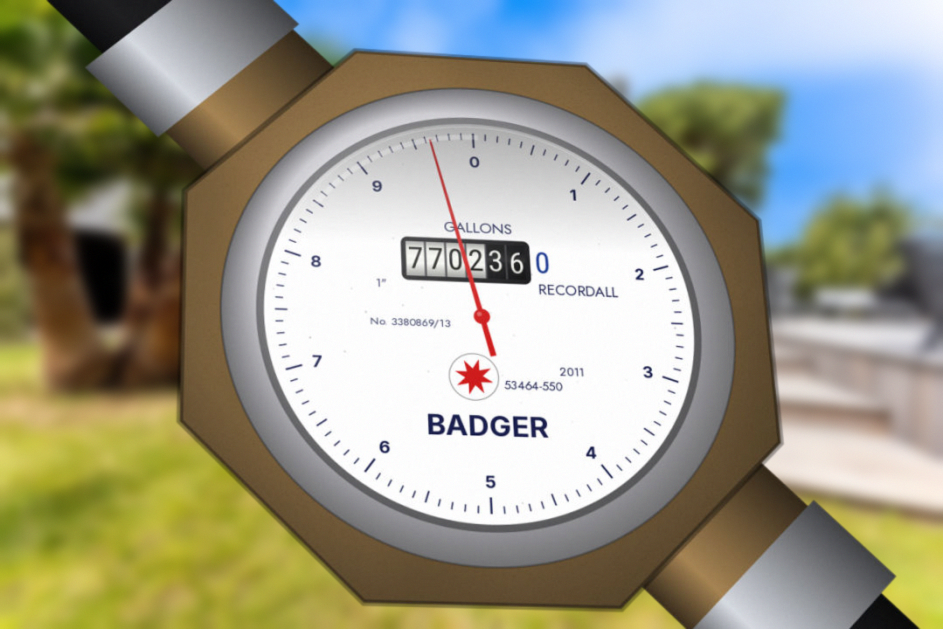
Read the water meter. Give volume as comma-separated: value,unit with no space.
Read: 7702359.6,gal
